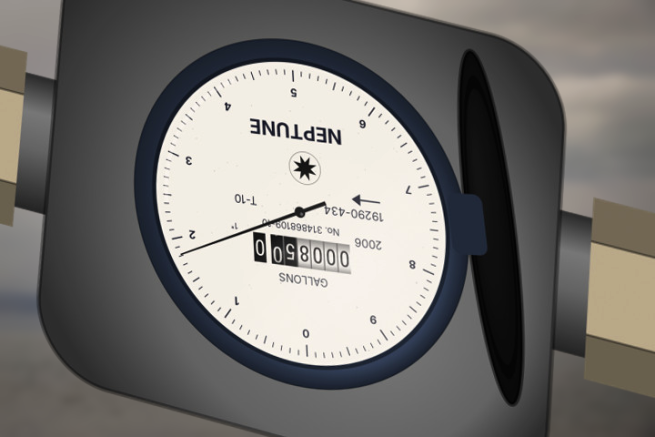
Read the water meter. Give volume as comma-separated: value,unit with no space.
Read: 8501.8,gal
